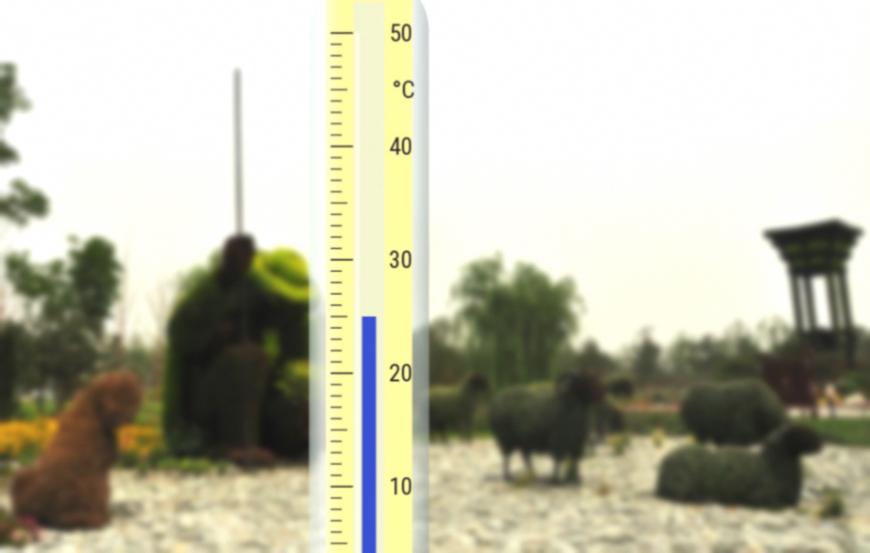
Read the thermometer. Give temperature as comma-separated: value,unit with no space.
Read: 25,°C
